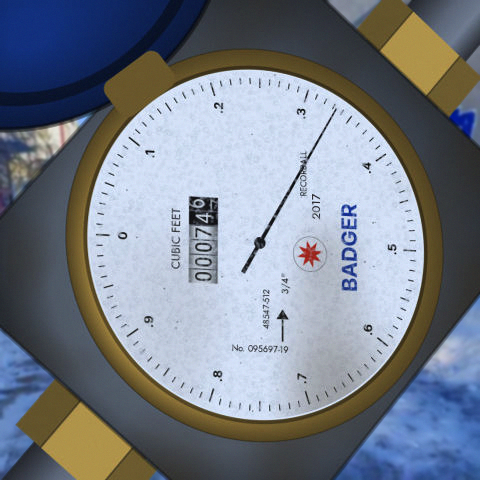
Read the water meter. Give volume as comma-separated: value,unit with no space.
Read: 746.33,ft³
